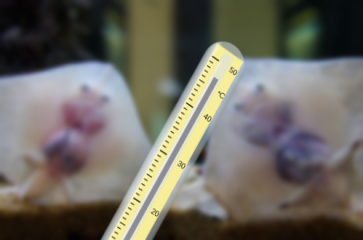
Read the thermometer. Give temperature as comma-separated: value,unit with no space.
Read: 47,°C
